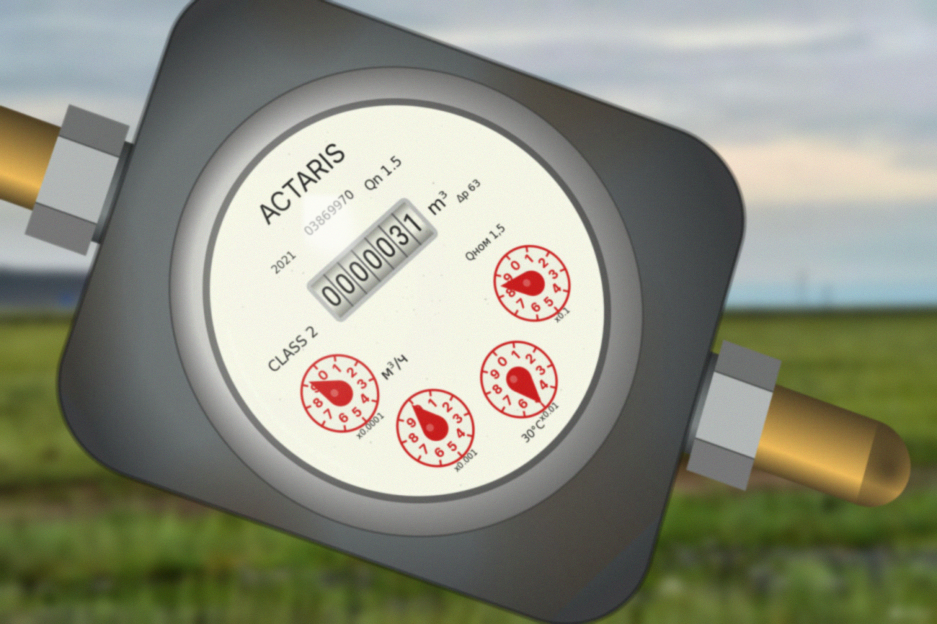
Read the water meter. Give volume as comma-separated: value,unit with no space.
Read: 31.8499,m³
